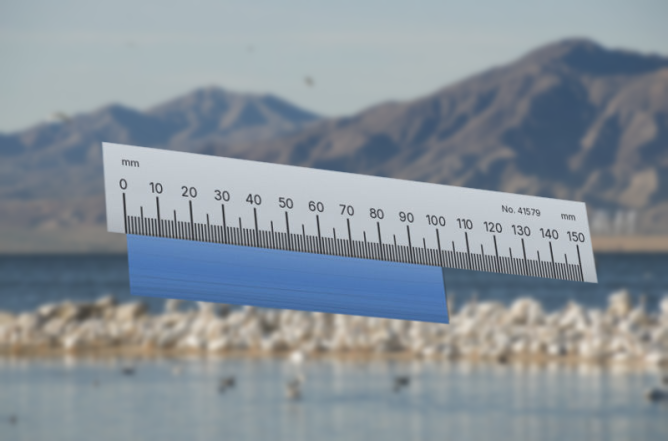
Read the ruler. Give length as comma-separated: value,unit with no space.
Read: 100,mm
